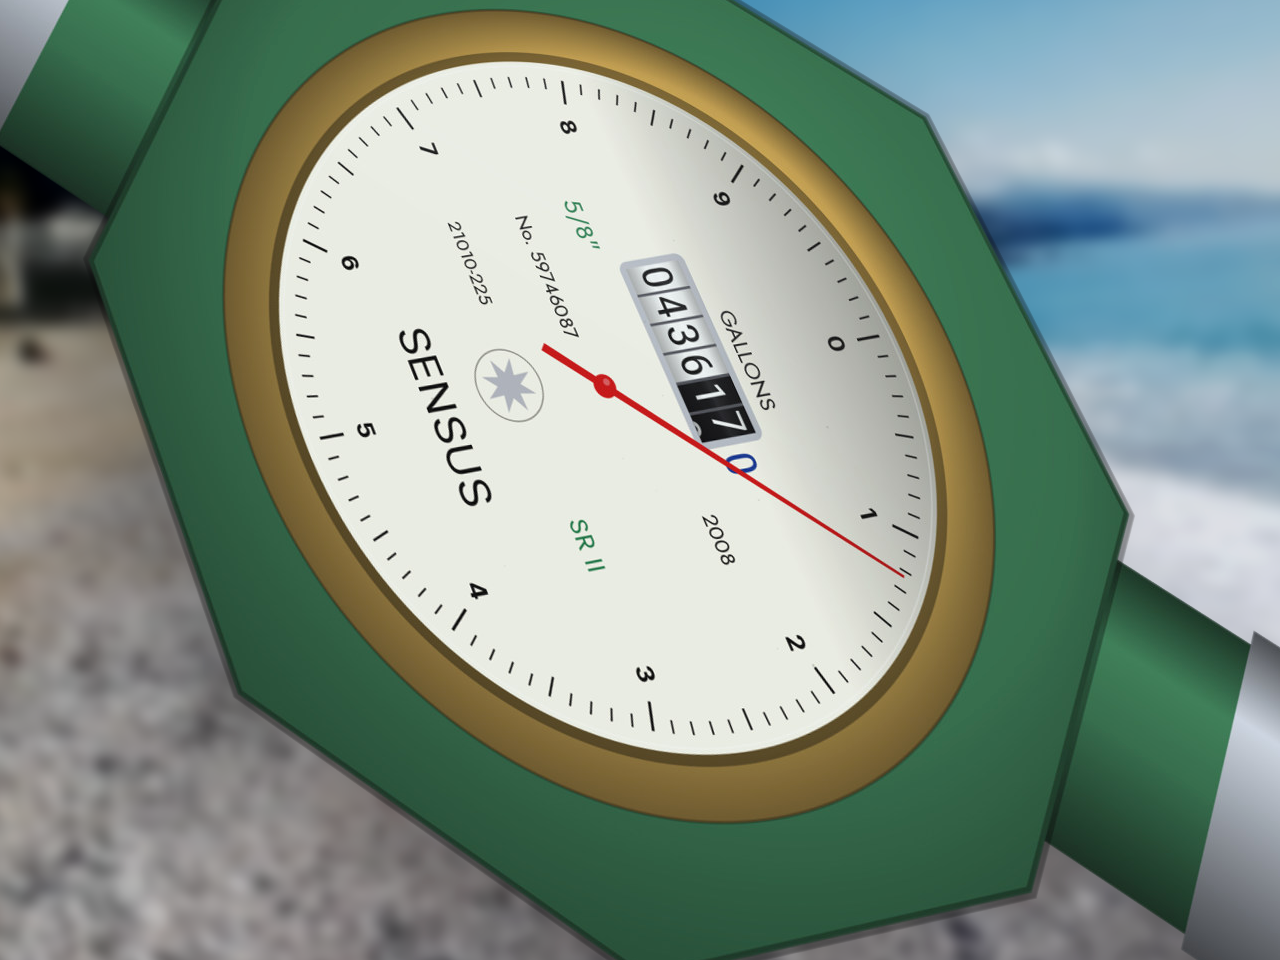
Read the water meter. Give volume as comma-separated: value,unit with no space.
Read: 436171.2,gal
